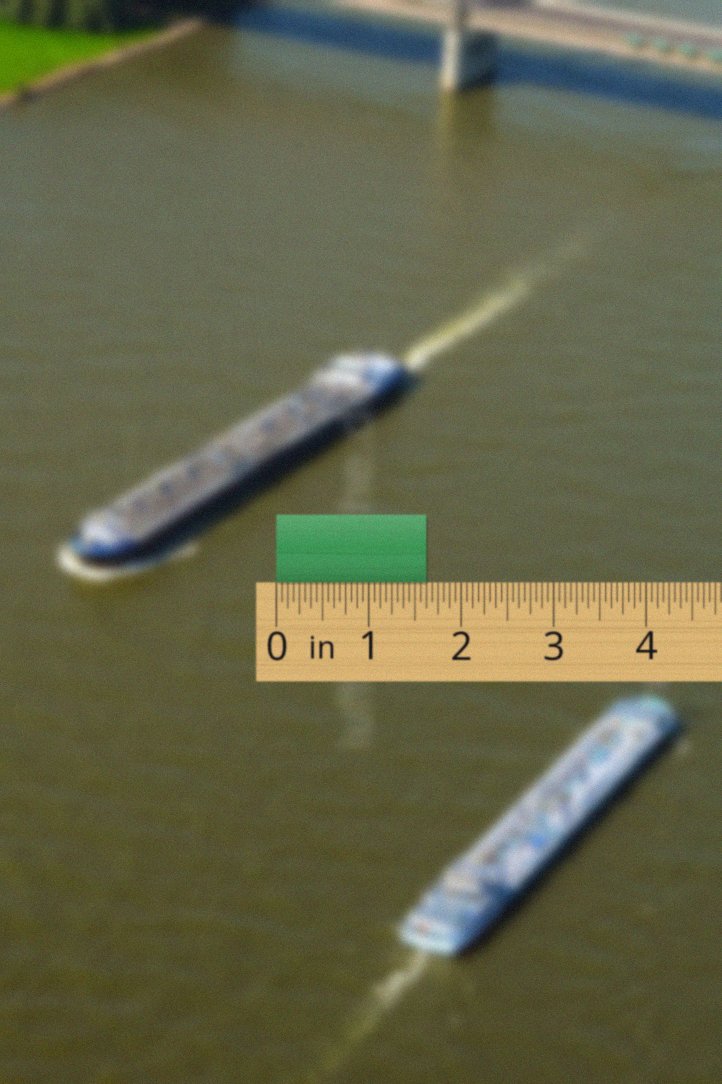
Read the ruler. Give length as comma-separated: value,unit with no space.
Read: 1.625,in
